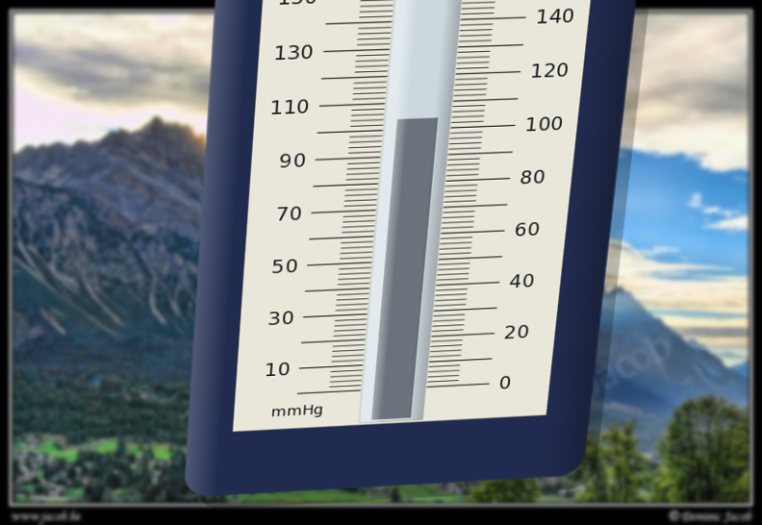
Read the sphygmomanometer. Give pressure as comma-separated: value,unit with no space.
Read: 104,mmHg
